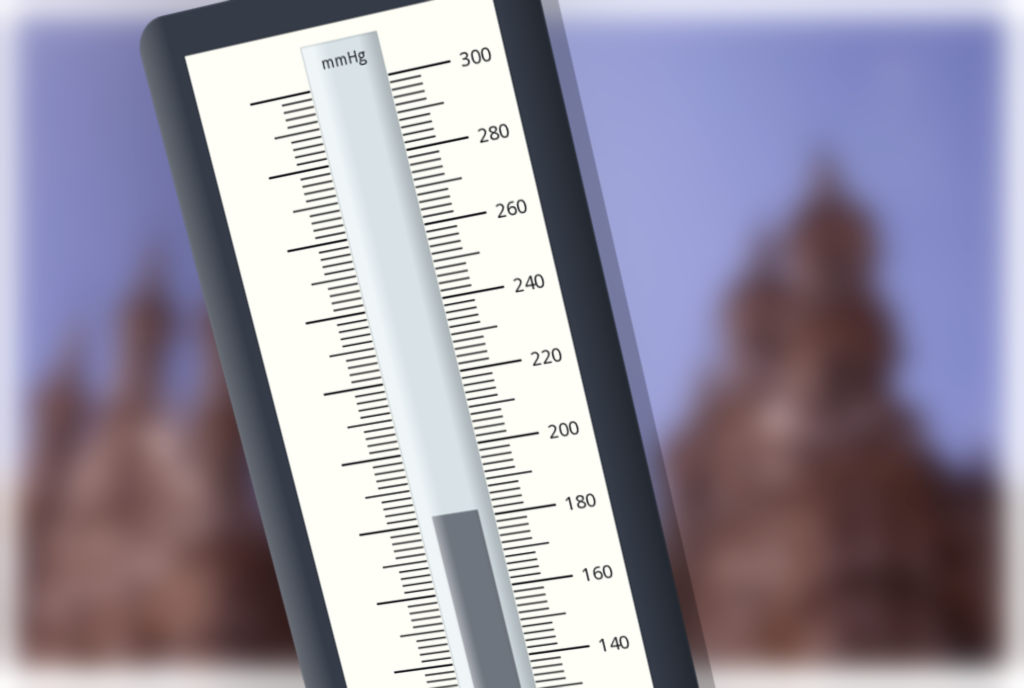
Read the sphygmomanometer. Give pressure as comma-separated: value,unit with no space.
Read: 182,mmHg
